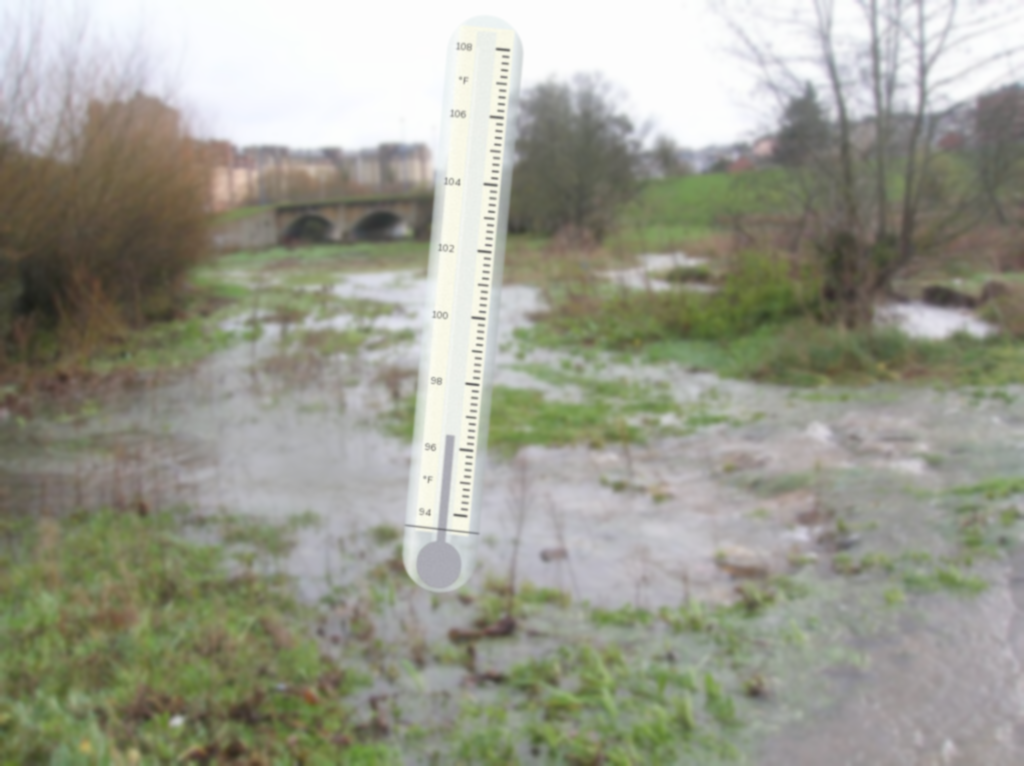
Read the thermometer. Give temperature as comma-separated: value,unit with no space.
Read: 96.4,°F
